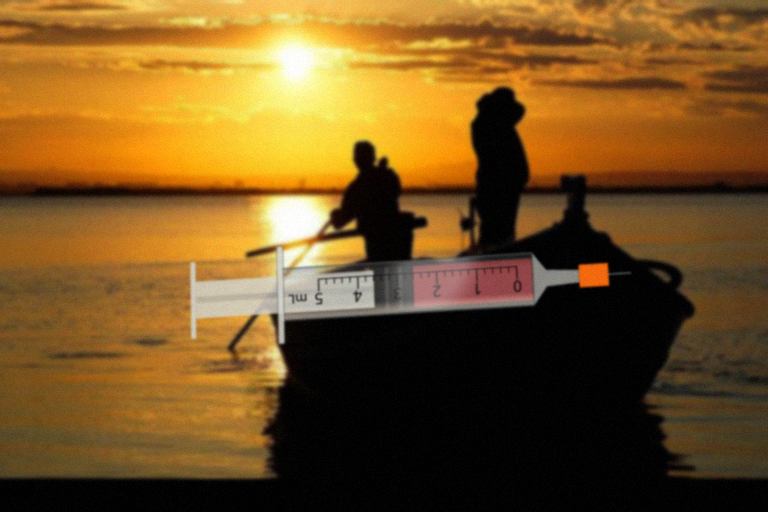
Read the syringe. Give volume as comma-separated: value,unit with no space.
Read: 2.6,mL
